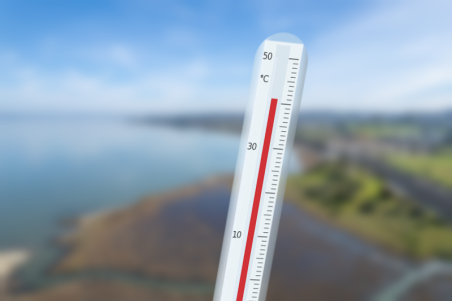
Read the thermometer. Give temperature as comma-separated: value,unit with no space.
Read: 41,°C
